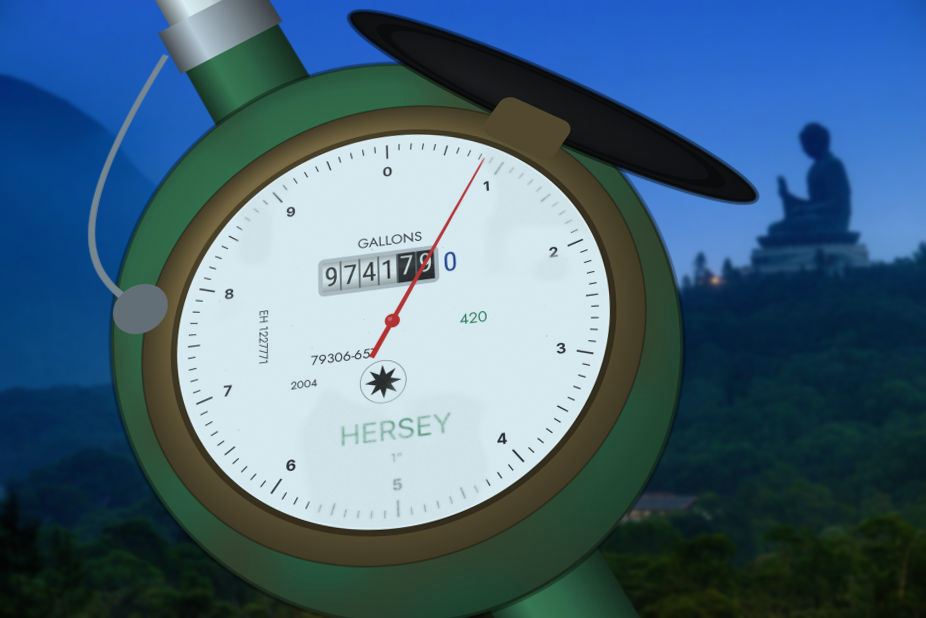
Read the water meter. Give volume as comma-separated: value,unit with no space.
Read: 9741790.8,gal
